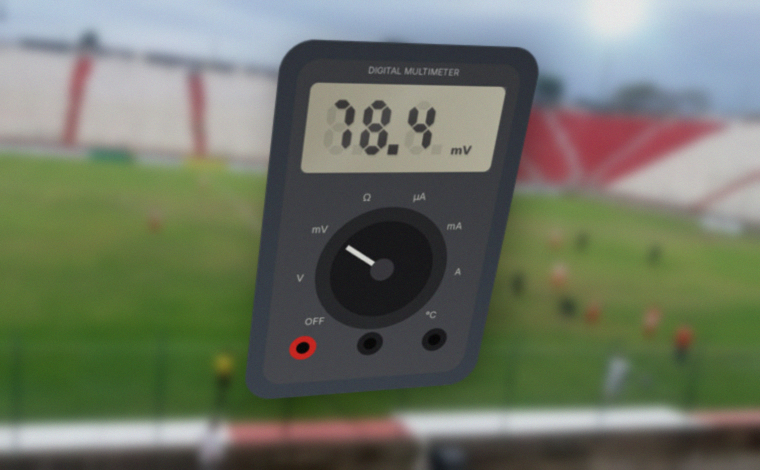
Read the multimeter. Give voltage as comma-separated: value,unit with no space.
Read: 78.4,mV
